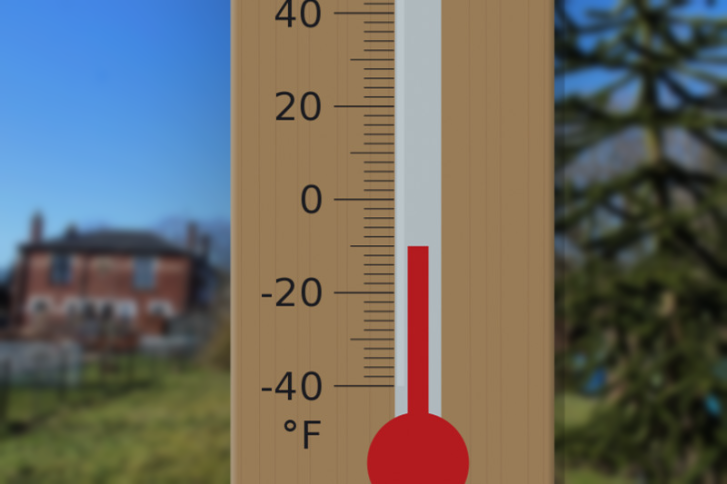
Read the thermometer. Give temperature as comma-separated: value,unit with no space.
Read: -10,°F
